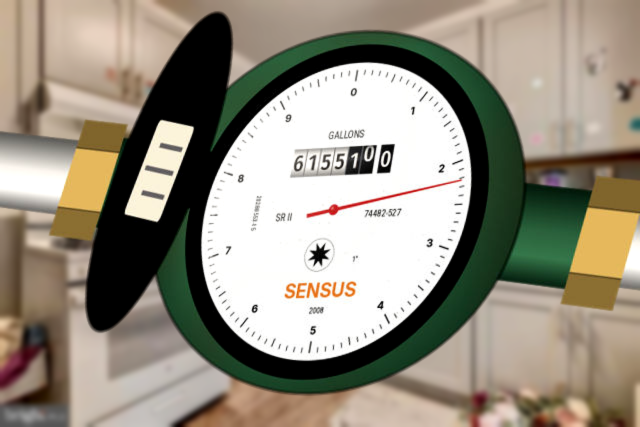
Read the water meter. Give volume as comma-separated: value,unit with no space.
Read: 6155102.2,gal
